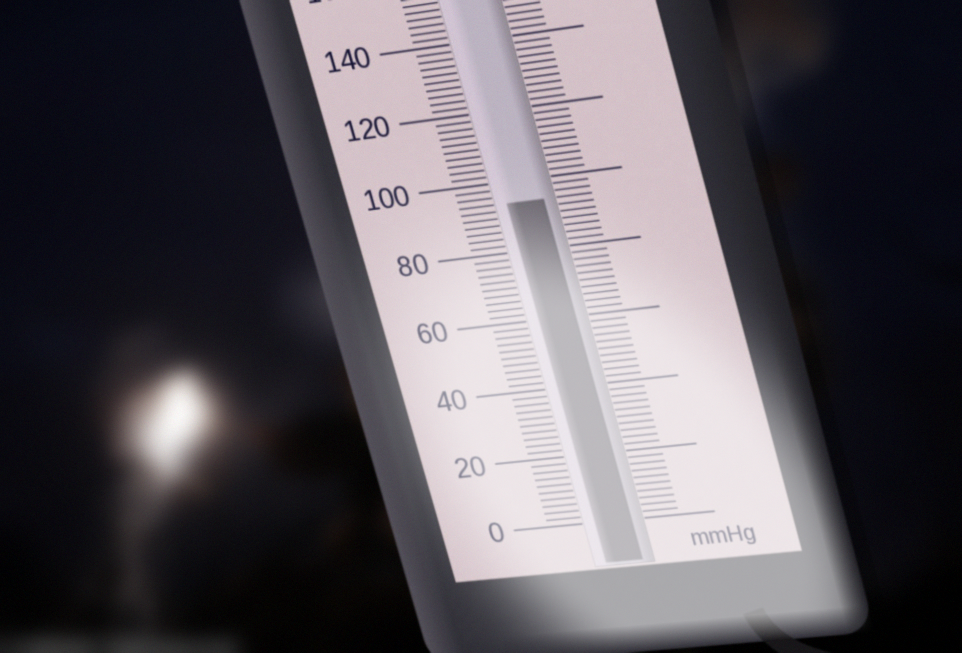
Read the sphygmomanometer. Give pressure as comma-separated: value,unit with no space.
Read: 94,mmHg
